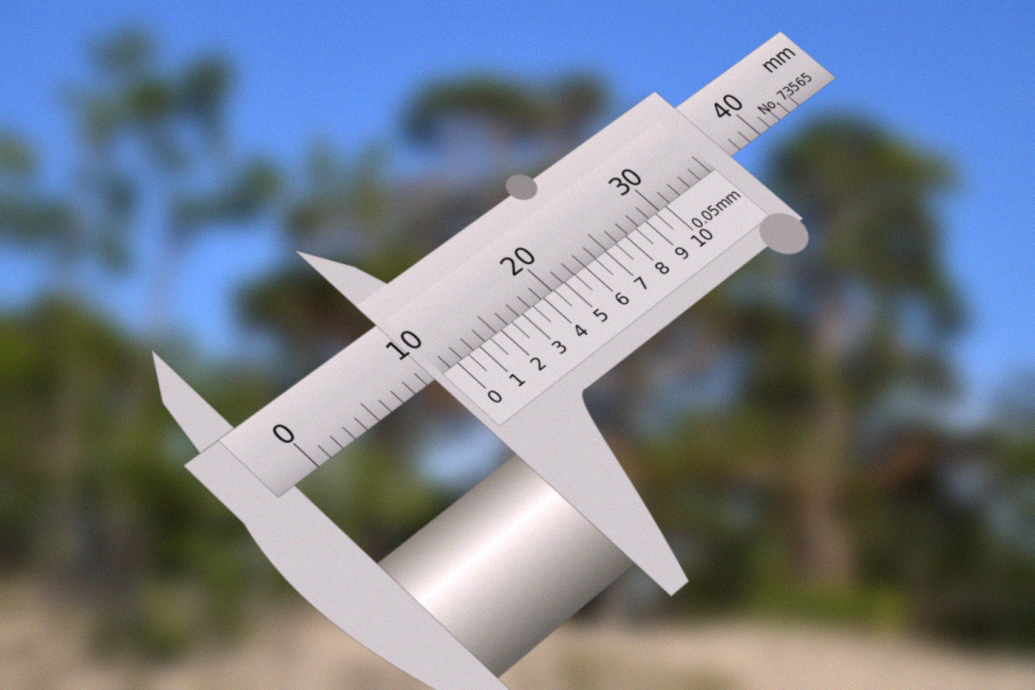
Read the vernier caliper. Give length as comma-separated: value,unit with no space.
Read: 11.6,mm
